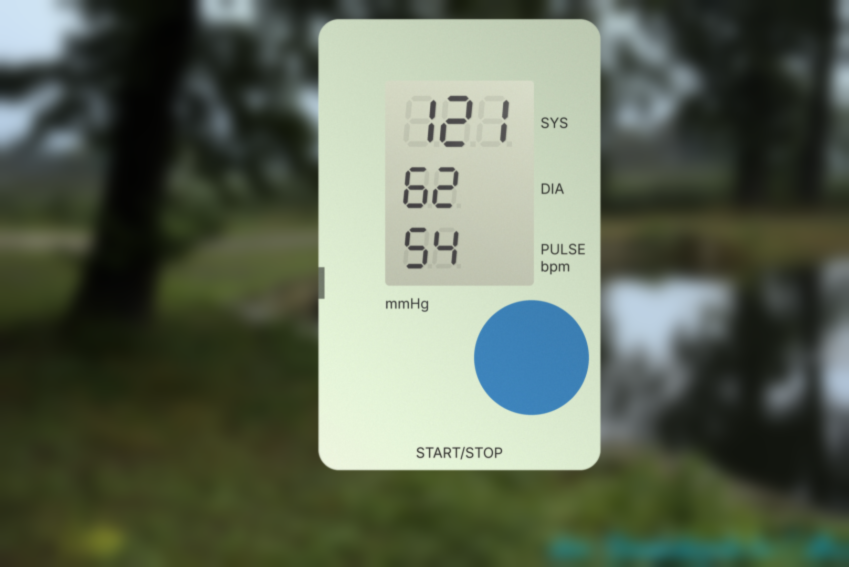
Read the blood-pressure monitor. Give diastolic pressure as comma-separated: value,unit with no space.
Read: 62,mmHg
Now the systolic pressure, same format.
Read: 121,mmHg
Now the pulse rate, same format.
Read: 54,bpm
